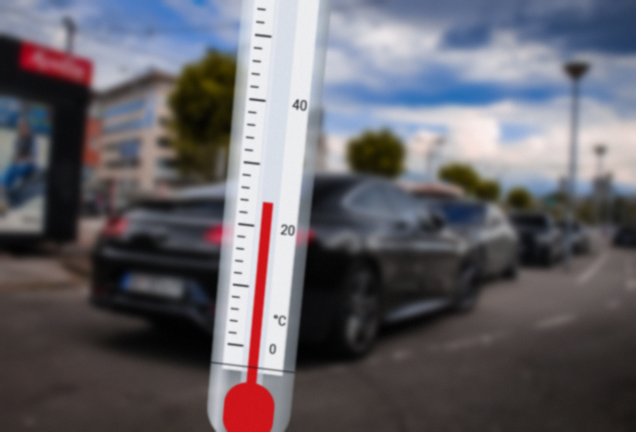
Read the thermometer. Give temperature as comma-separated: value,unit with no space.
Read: 24,°C
